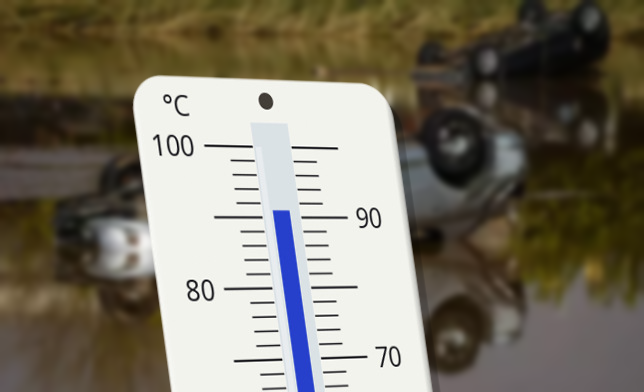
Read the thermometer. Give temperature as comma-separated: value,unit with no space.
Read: 91,°C
